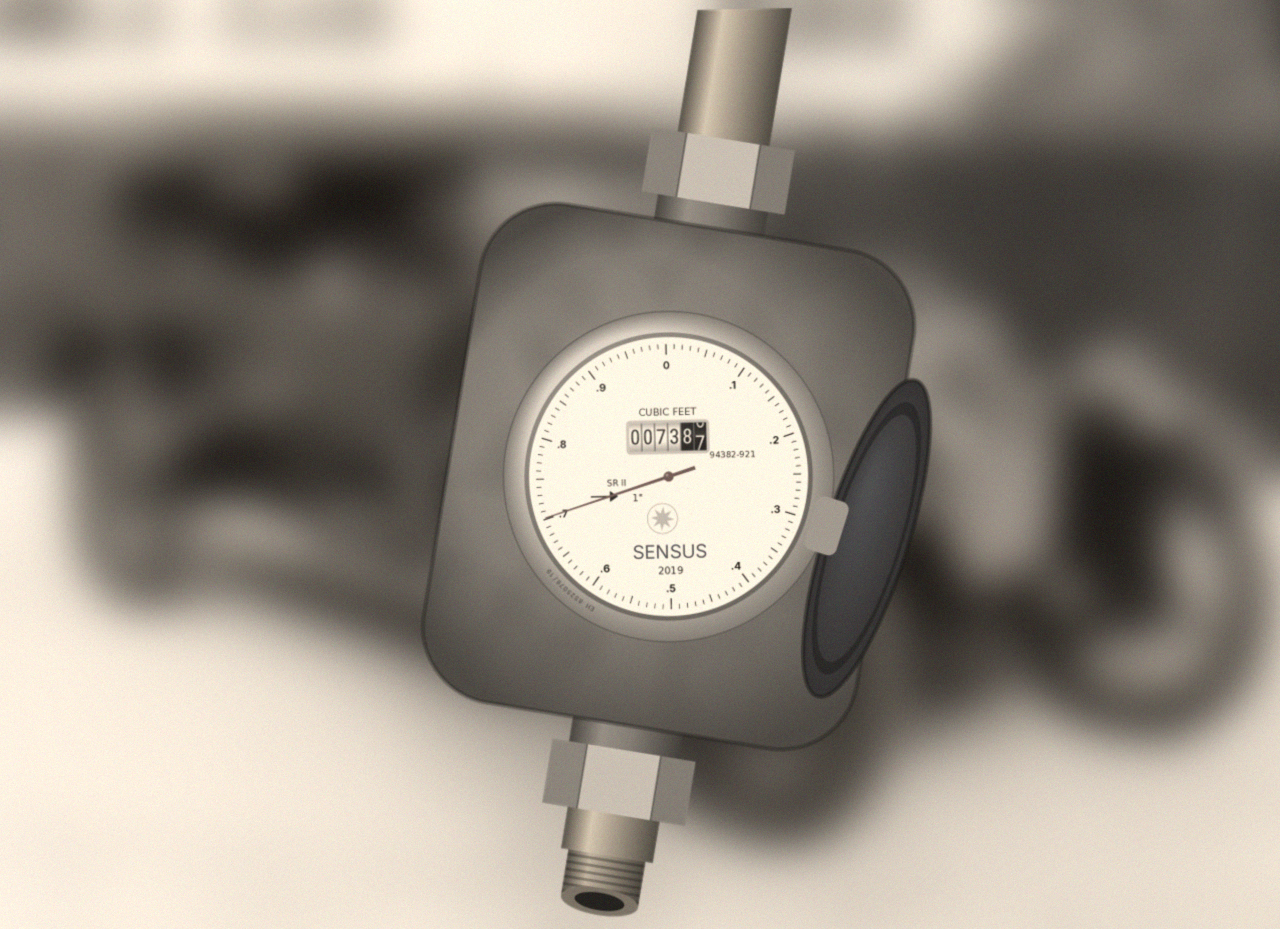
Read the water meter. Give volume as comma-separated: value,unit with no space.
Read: 7386.70,ft³
